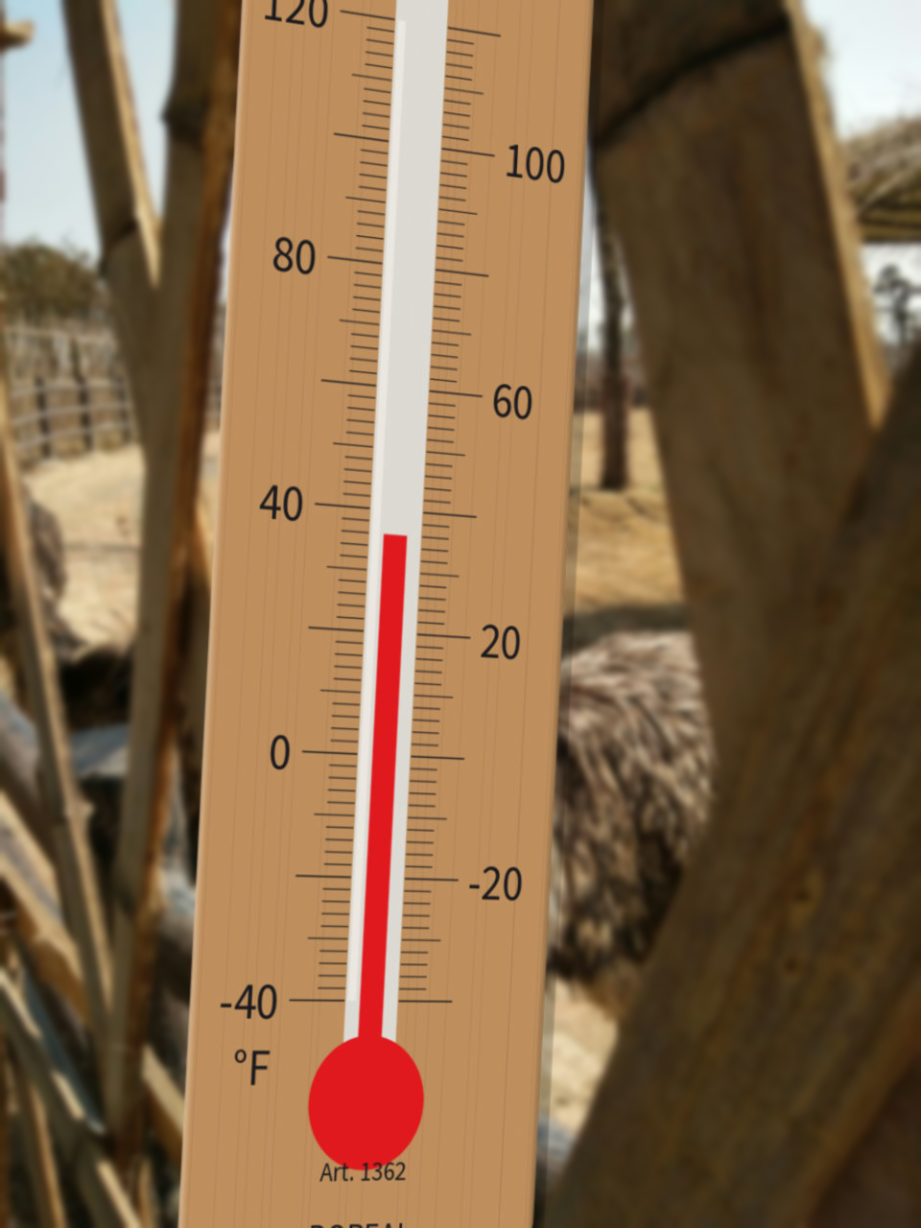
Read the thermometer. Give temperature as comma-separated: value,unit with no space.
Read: 36,°F
